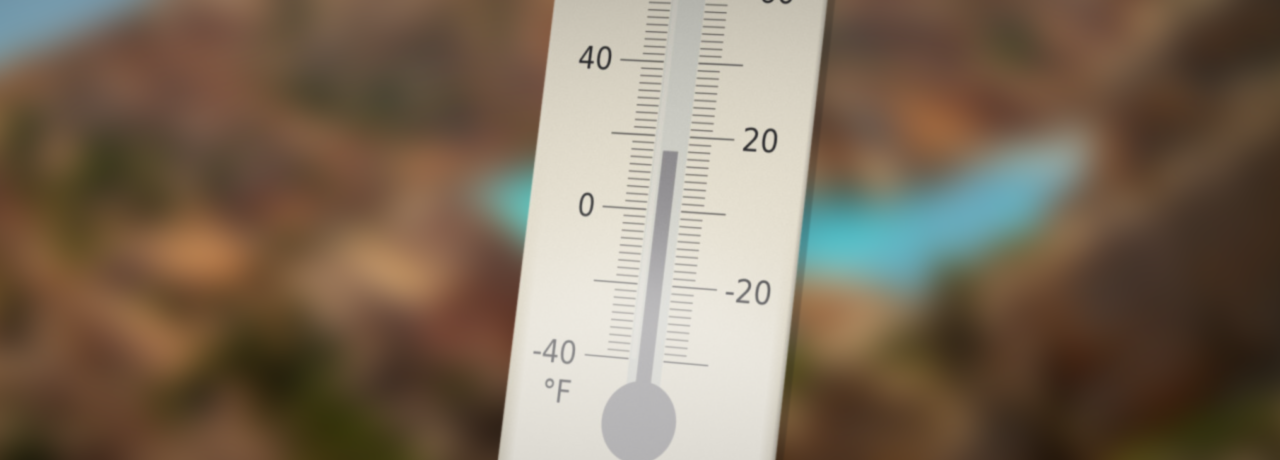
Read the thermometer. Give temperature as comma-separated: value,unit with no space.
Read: 16,°F
